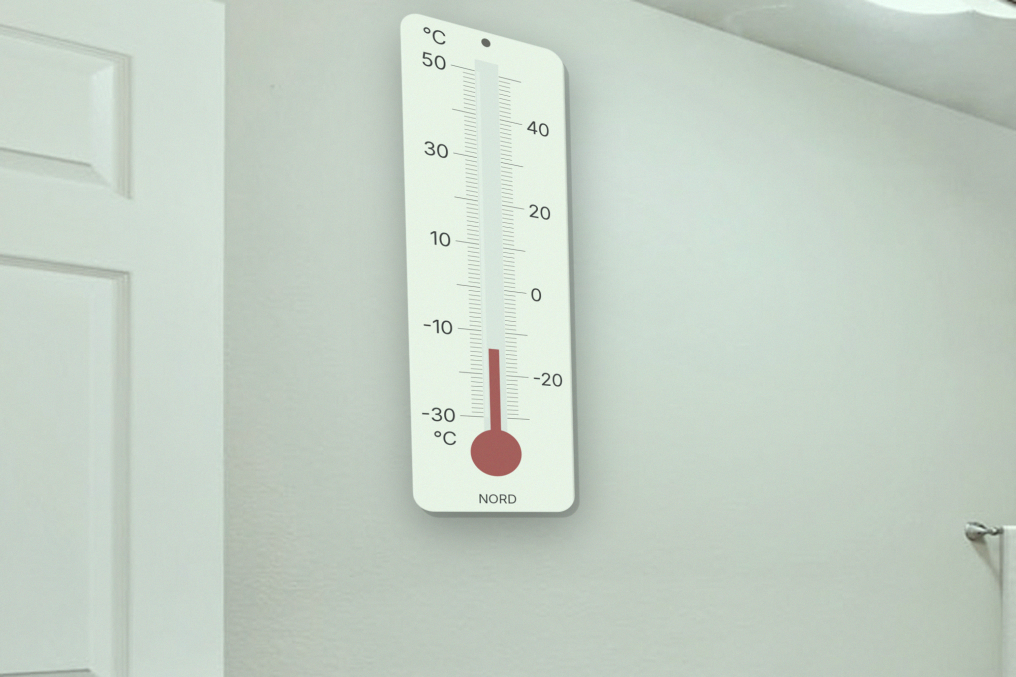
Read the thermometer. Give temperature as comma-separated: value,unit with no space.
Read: -14,°C
